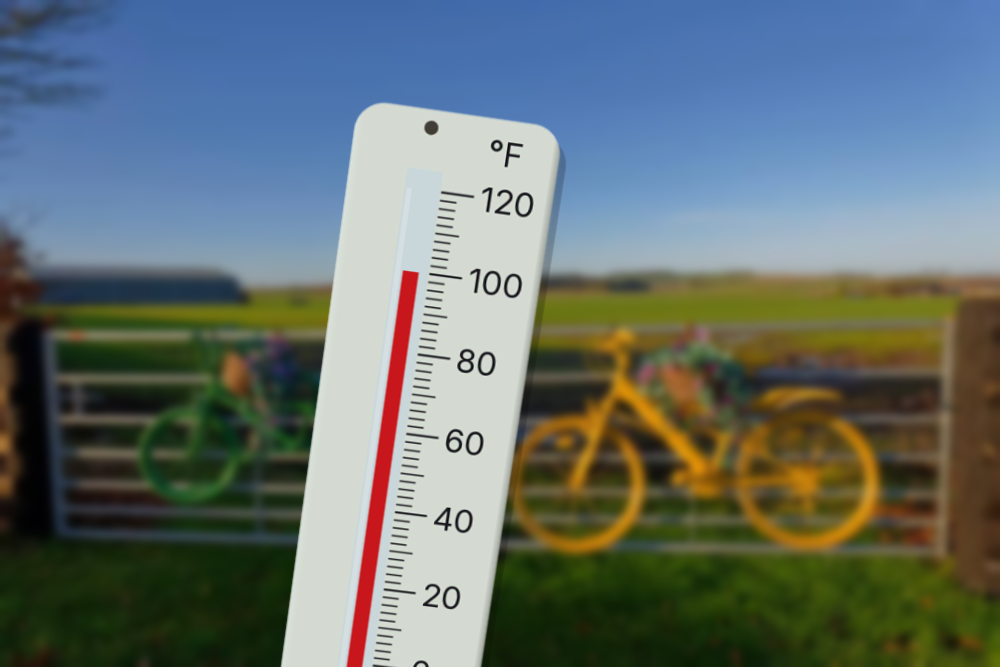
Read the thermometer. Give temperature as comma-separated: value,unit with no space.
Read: 100,°F
